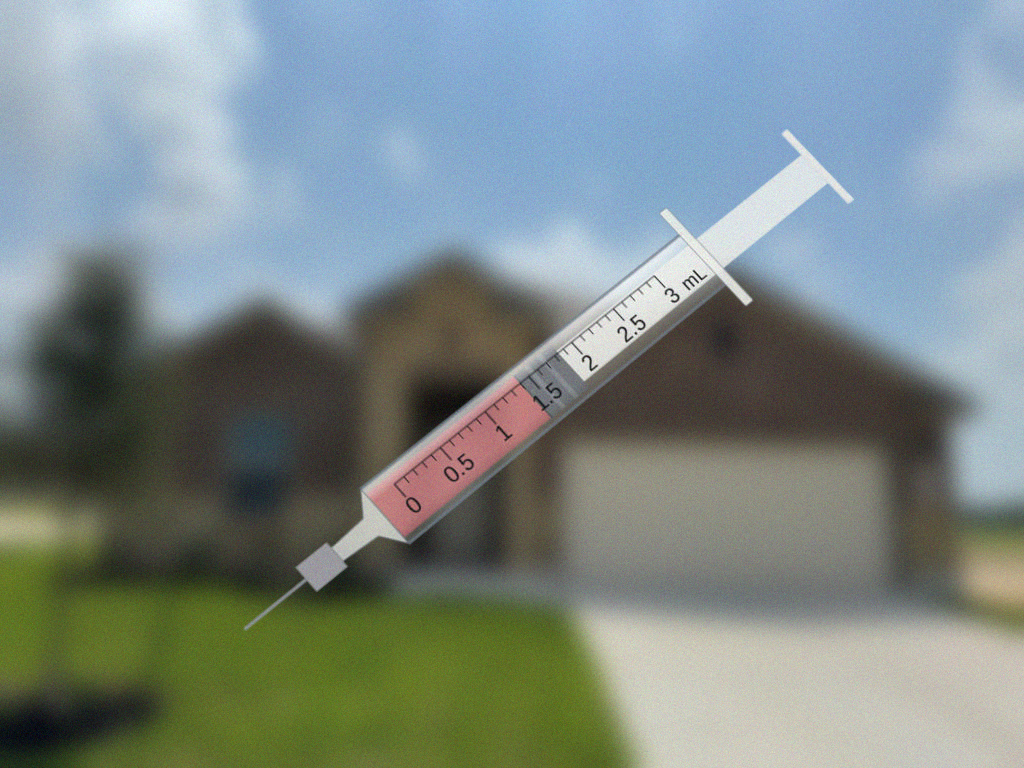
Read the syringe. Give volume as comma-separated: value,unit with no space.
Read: 1.4,mL
